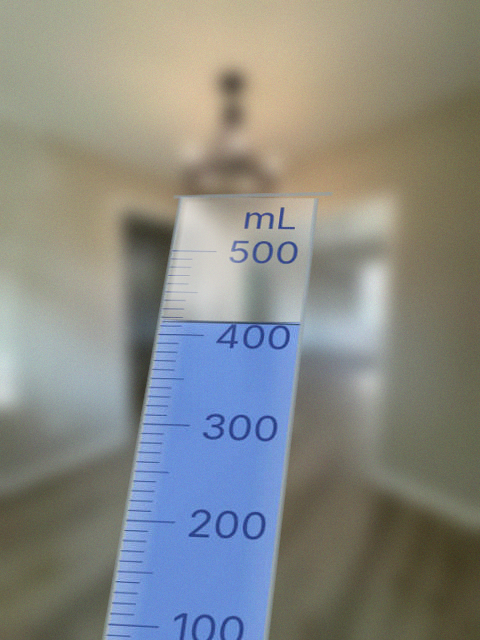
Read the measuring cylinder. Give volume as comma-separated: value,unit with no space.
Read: 415,mL
